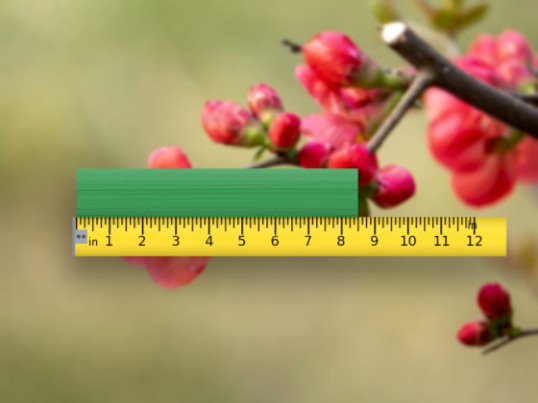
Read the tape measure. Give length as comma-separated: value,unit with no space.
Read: 8.5,in
